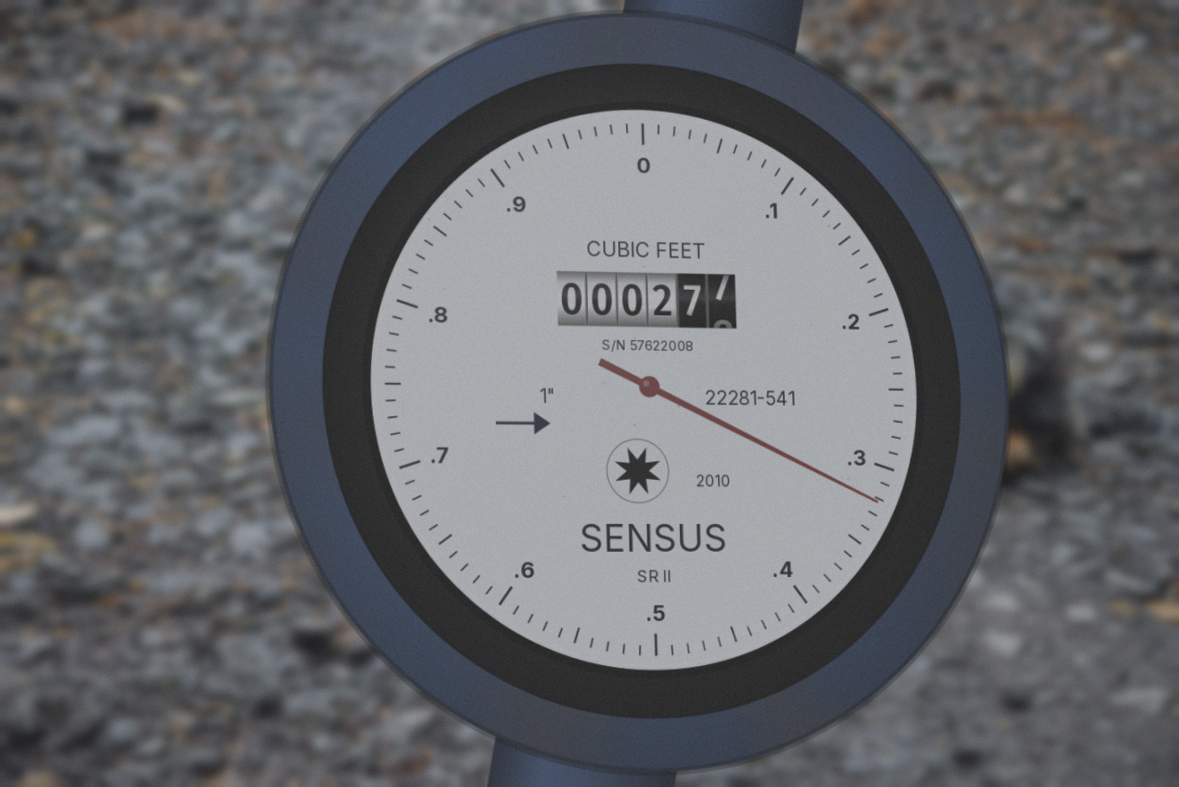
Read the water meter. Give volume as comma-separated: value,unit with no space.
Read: 277.32,ft³
